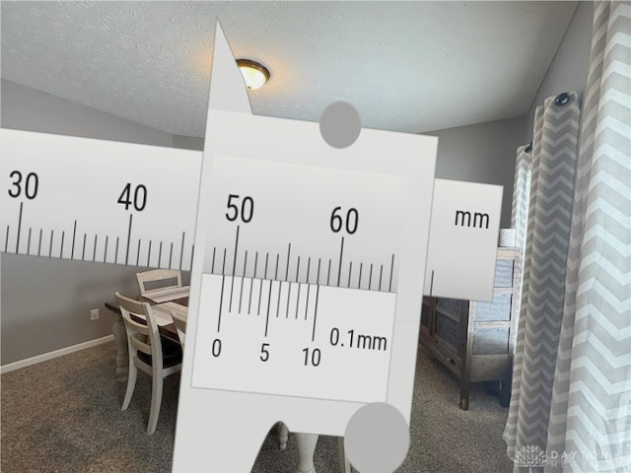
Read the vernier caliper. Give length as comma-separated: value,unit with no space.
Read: 49.1,mm
